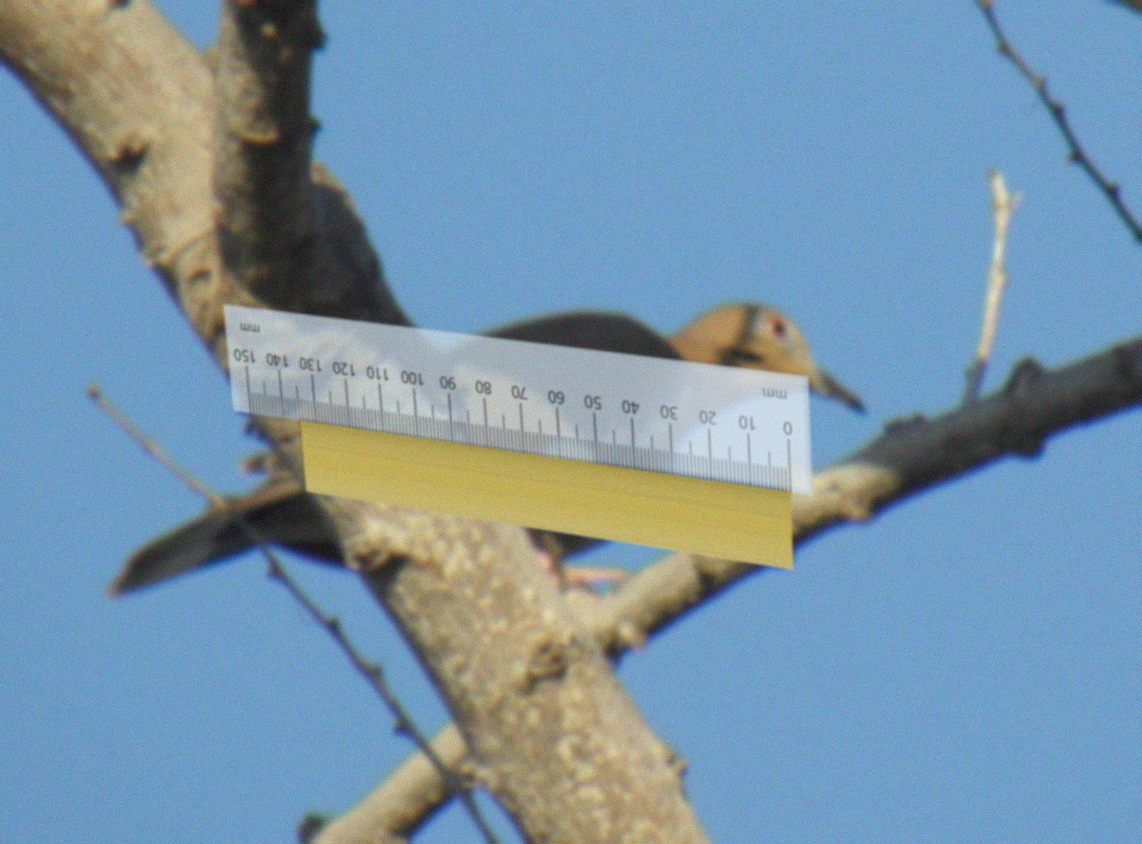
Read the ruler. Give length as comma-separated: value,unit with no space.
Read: 135,mm
